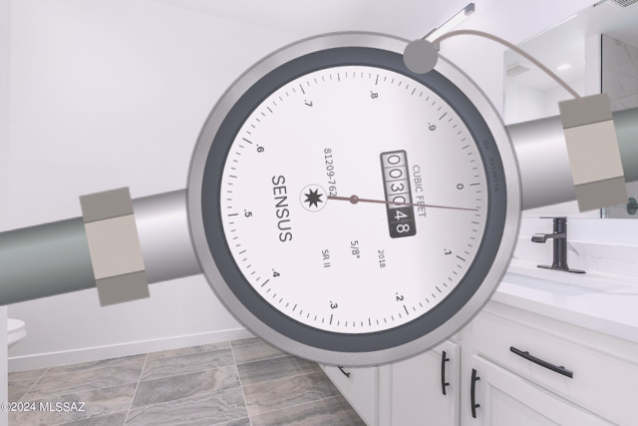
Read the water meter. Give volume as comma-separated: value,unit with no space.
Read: 3048.03,ft³
